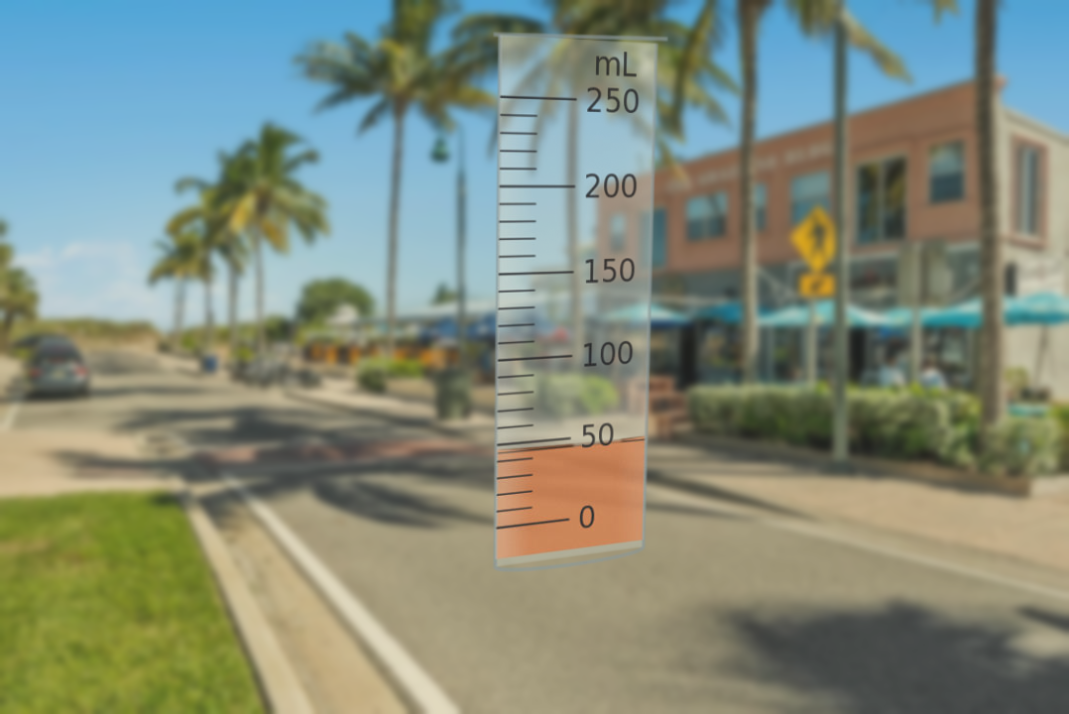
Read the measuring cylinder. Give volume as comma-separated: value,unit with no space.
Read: 45,mL
